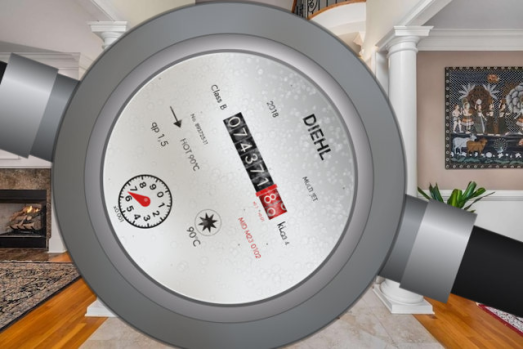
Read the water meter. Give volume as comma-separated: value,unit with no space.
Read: 74371.886,kL
